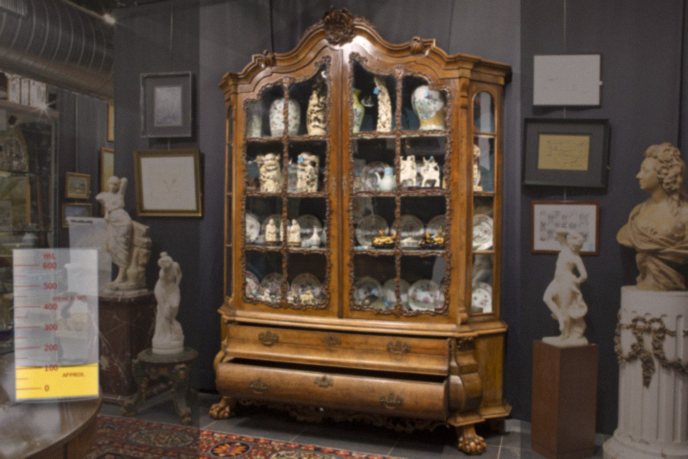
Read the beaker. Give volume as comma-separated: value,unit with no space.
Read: 100,mL
